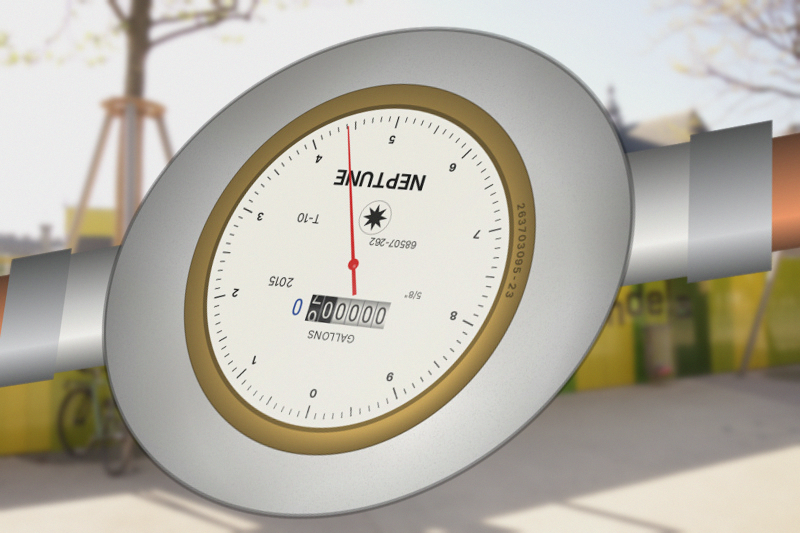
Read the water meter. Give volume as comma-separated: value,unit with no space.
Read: 64.4,gal
